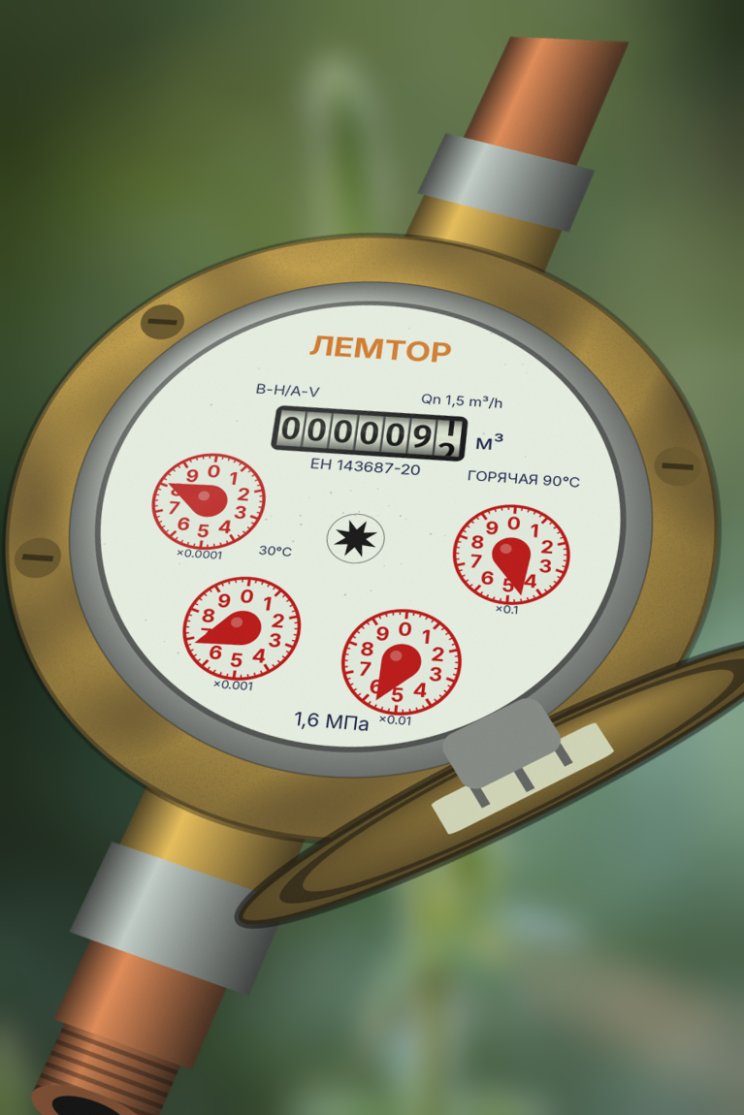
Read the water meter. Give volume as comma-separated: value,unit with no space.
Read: 91.4568,m³
